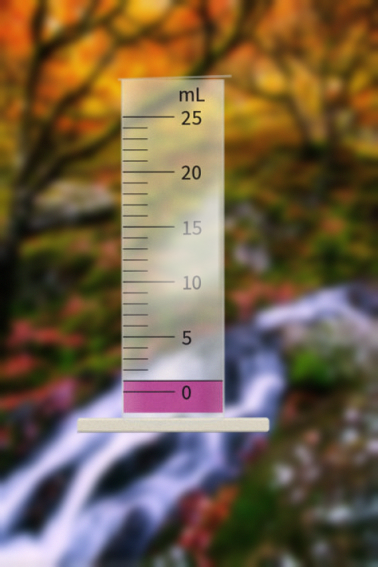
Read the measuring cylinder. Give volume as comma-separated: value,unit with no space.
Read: 1,mL
